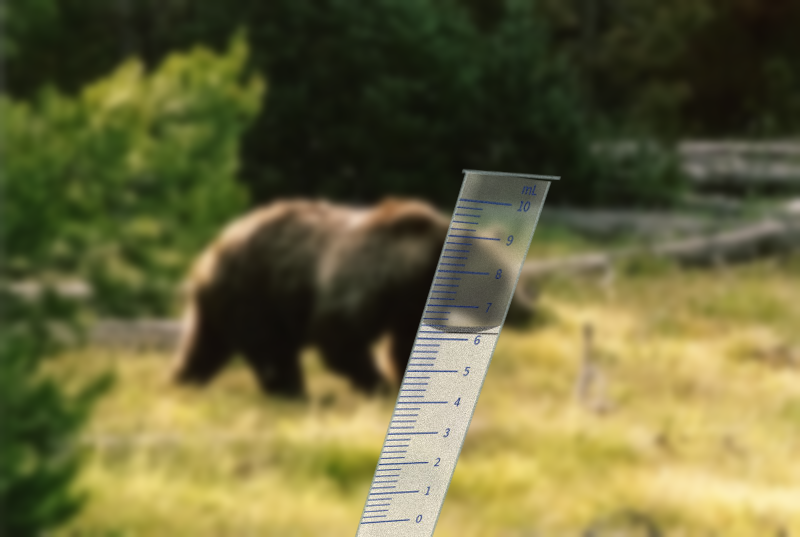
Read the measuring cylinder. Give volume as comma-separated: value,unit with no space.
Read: 6.2,mL
